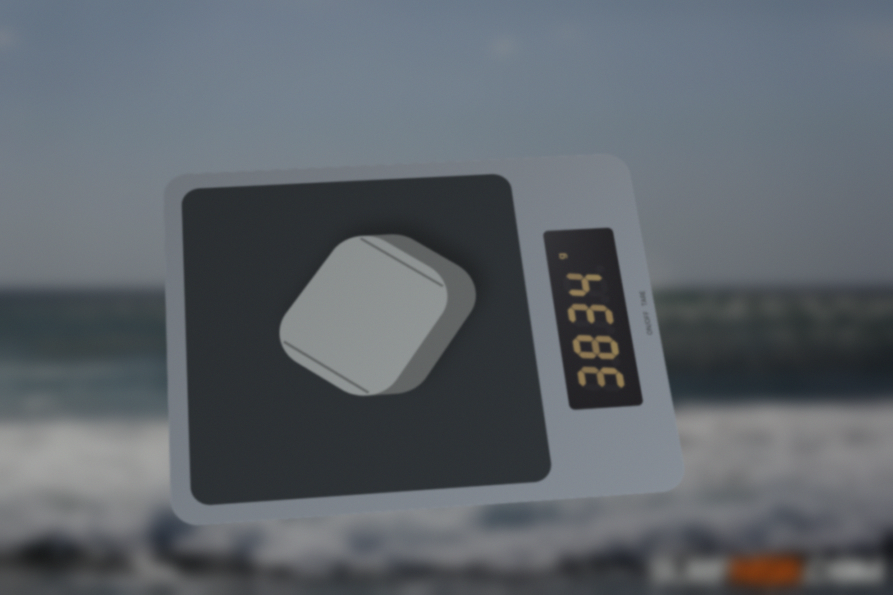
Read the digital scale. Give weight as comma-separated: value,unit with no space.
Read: 3834,g
